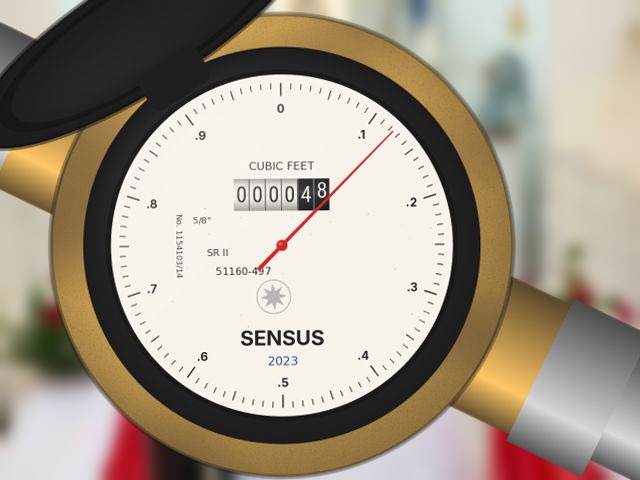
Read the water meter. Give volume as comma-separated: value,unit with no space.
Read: 48.12,ft³
